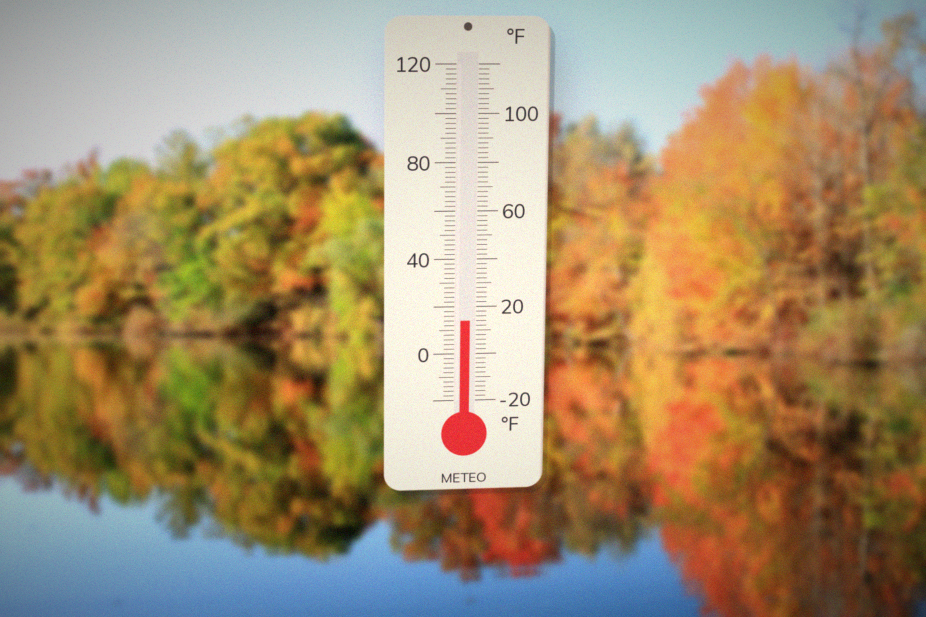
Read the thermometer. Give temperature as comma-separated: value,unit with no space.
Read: 14,°F
